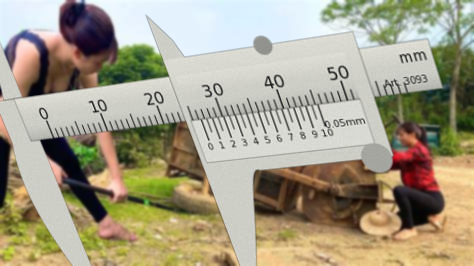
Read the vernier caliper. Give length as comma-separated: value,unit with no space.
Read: 26.4,mm
